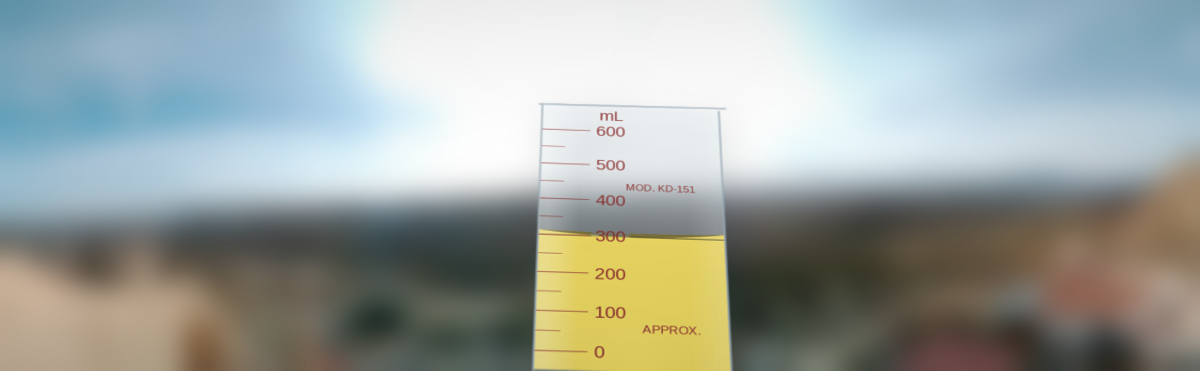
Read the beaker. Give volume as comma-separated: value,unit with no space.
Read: 300,mL
